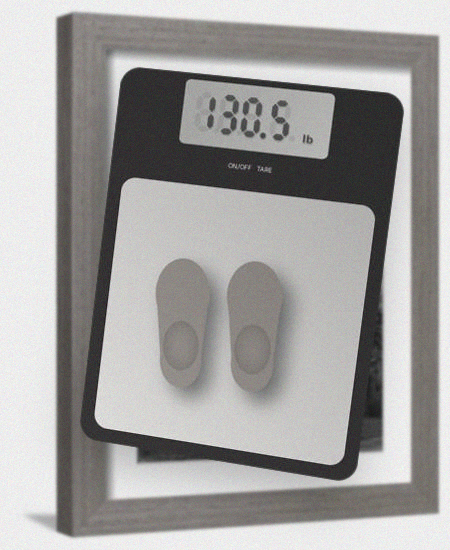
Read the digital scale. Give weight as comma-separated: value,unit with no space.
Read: 130.5,lb
